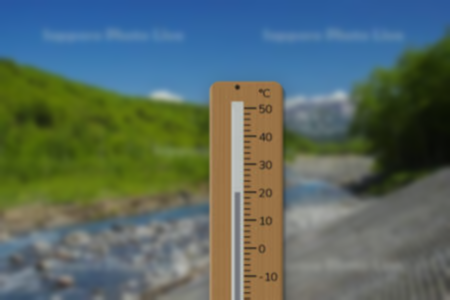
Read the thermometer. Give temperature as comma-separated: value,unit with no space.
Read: 20,°C
